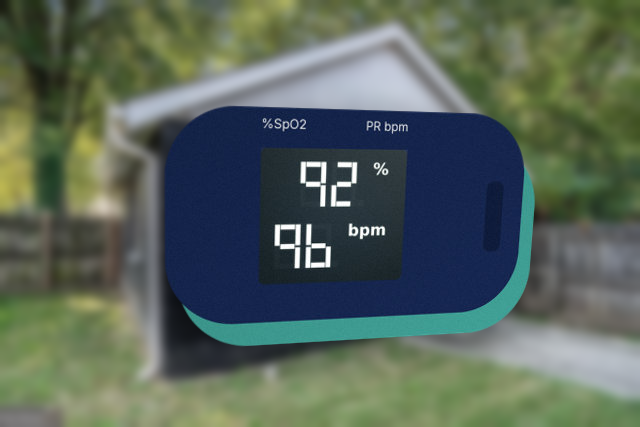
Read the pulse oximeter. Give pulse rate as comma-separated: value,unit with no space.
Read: 96,bpm
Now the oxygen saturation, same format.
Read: 92,%
